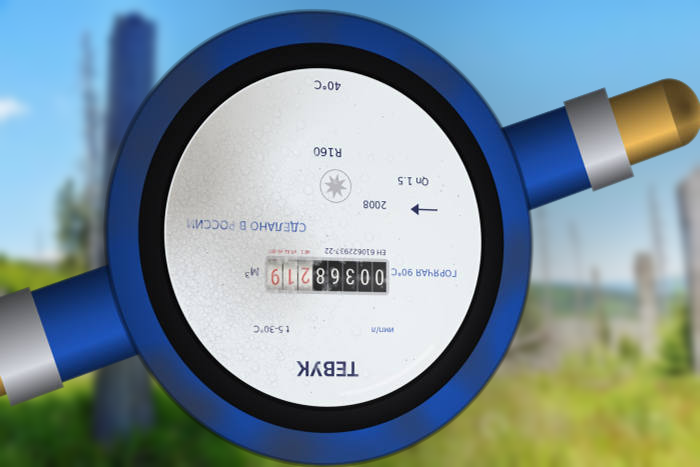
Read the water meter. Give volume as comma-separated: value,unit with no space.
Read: 368.219,m³
